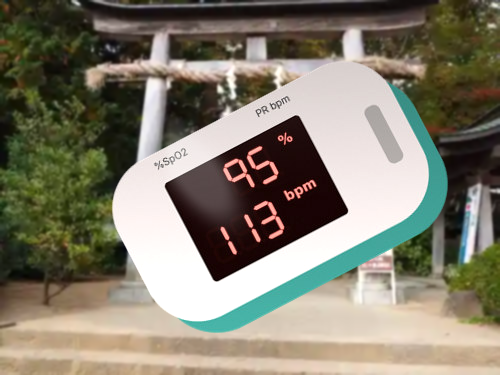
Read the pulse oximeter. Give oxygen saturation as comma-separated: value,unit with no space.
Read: 95,%
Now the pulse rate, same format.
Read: 113,bpm
